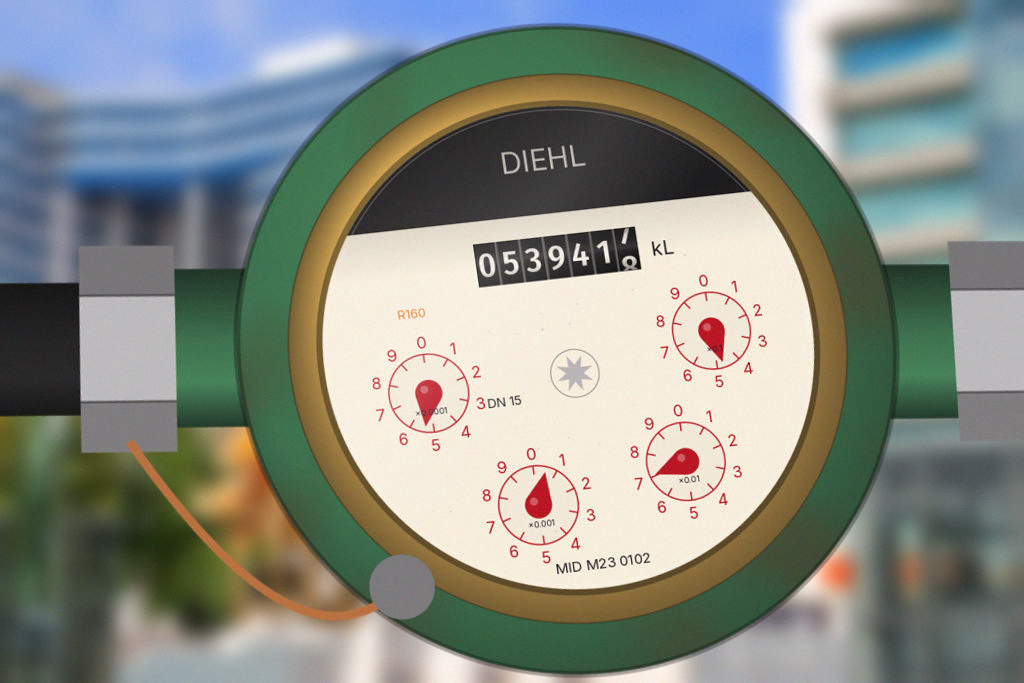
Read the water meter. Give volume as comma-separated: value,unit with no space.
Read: 539417.4705,kL
